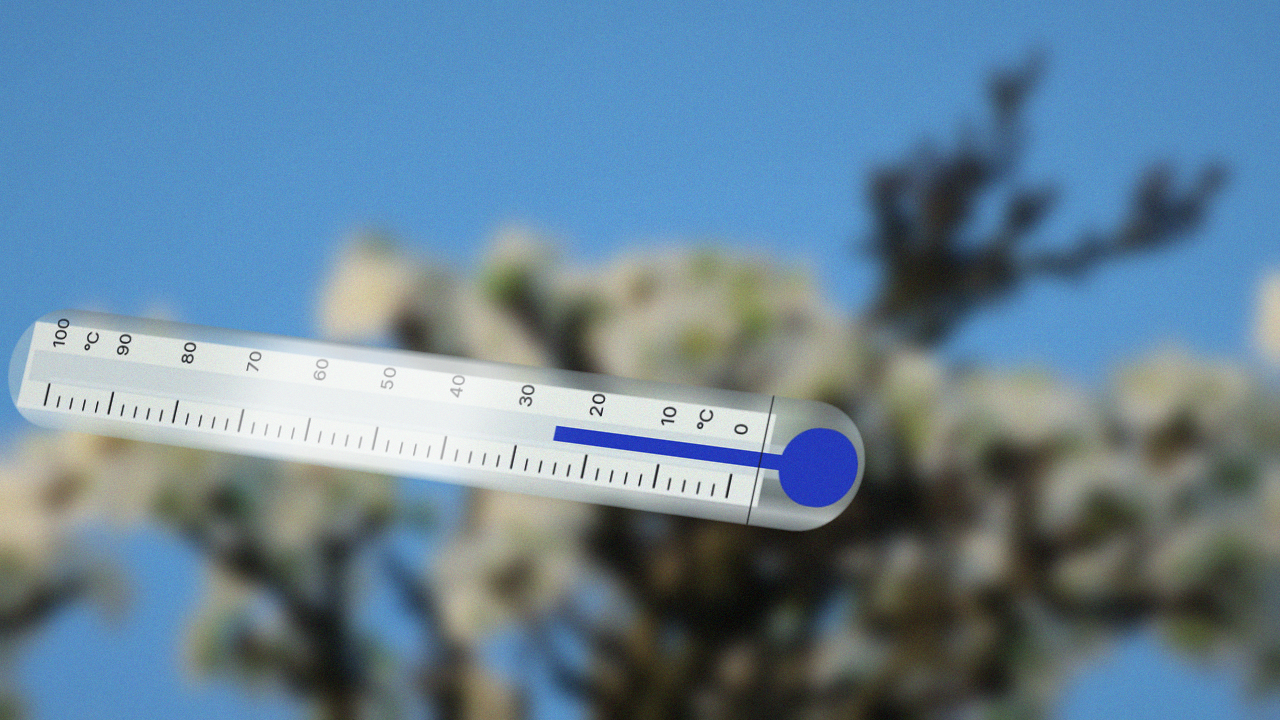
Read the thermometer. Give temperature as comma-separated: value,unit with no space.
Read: 25,°C
